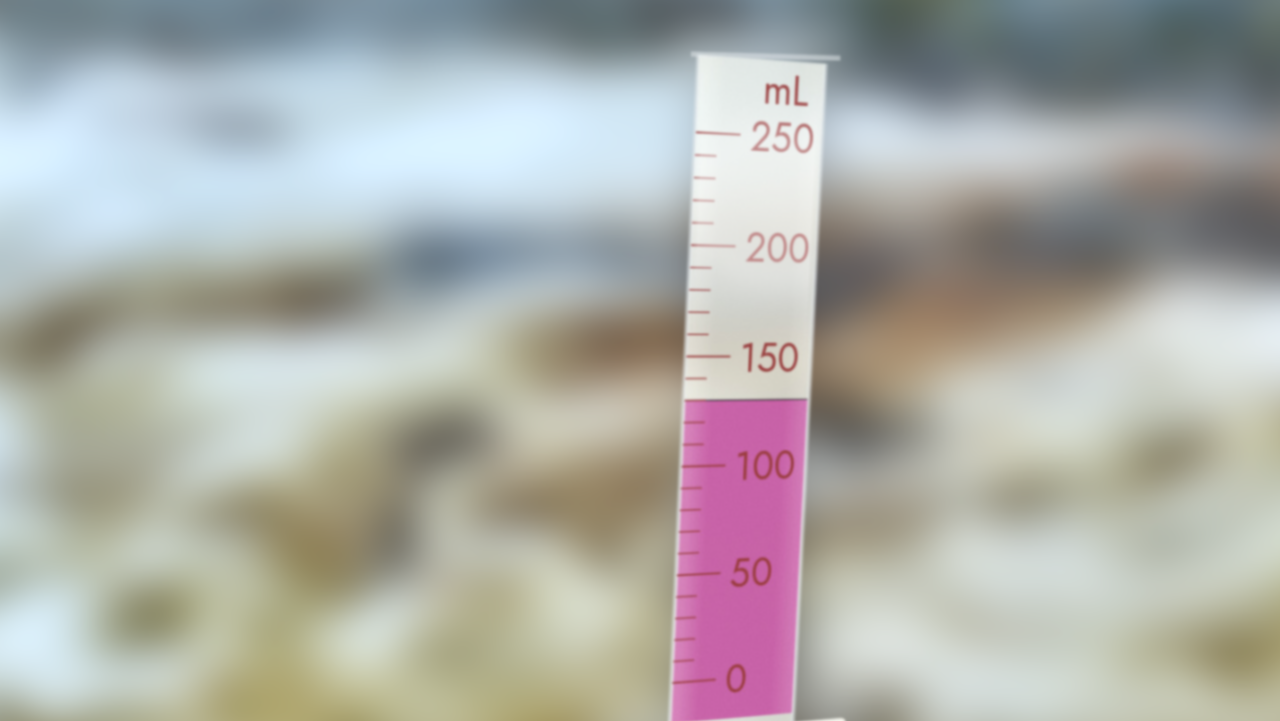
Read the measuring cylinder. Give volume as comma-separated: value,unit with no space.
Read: 130,mL
